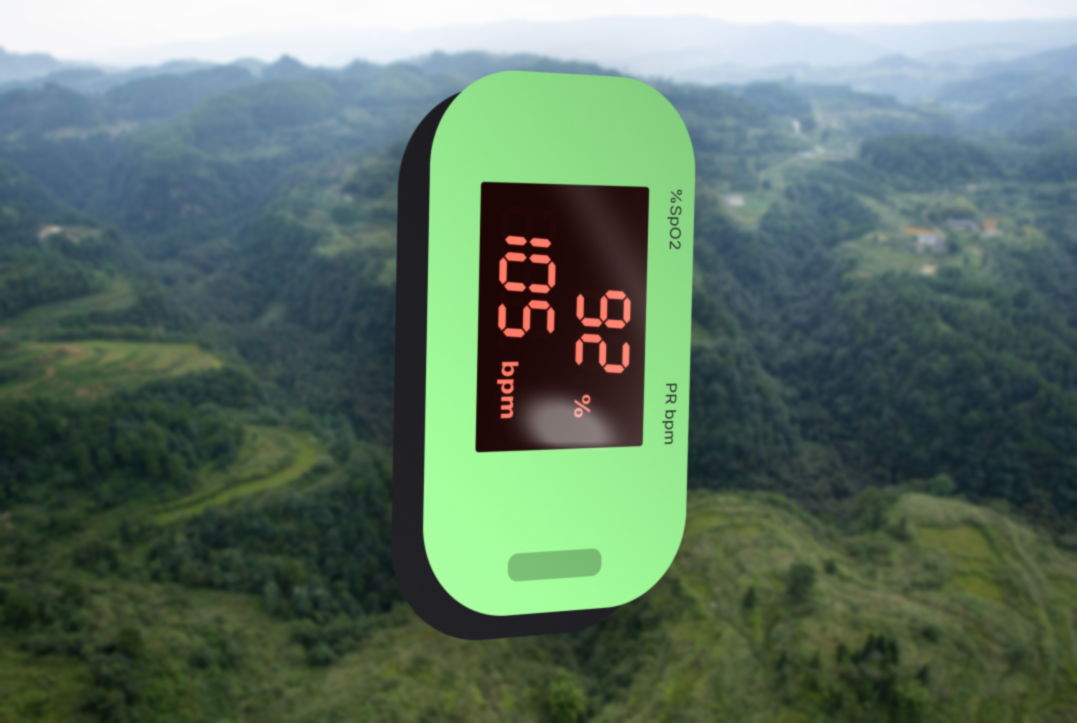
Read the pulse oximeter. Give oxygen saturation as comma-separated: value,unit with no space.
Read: 92,%
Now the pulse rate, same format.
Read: 105,bpm
